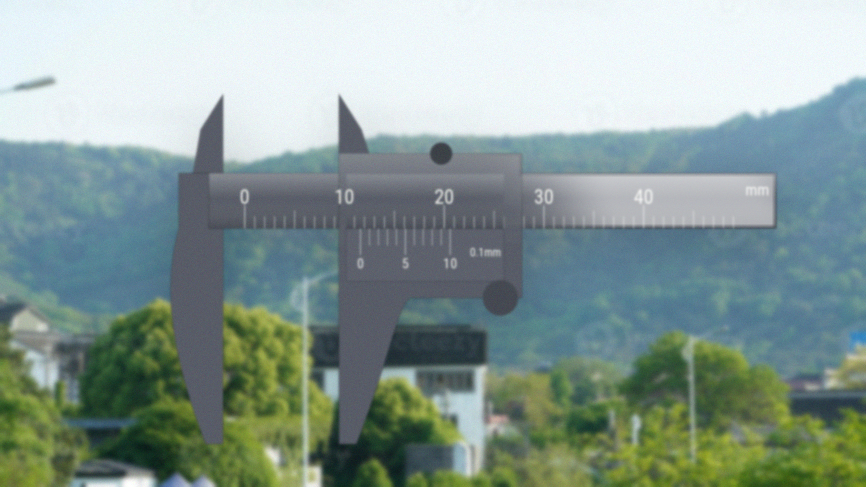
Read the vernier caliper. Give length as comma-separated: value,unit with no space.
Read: 11.6,mm
